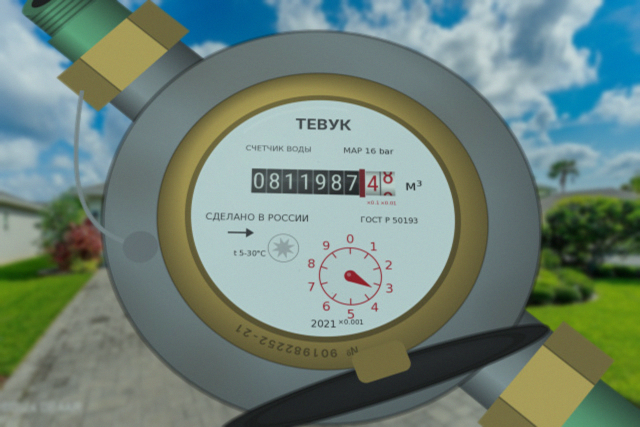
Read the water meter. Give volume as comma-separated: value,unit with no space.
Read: 811987.483,m³
